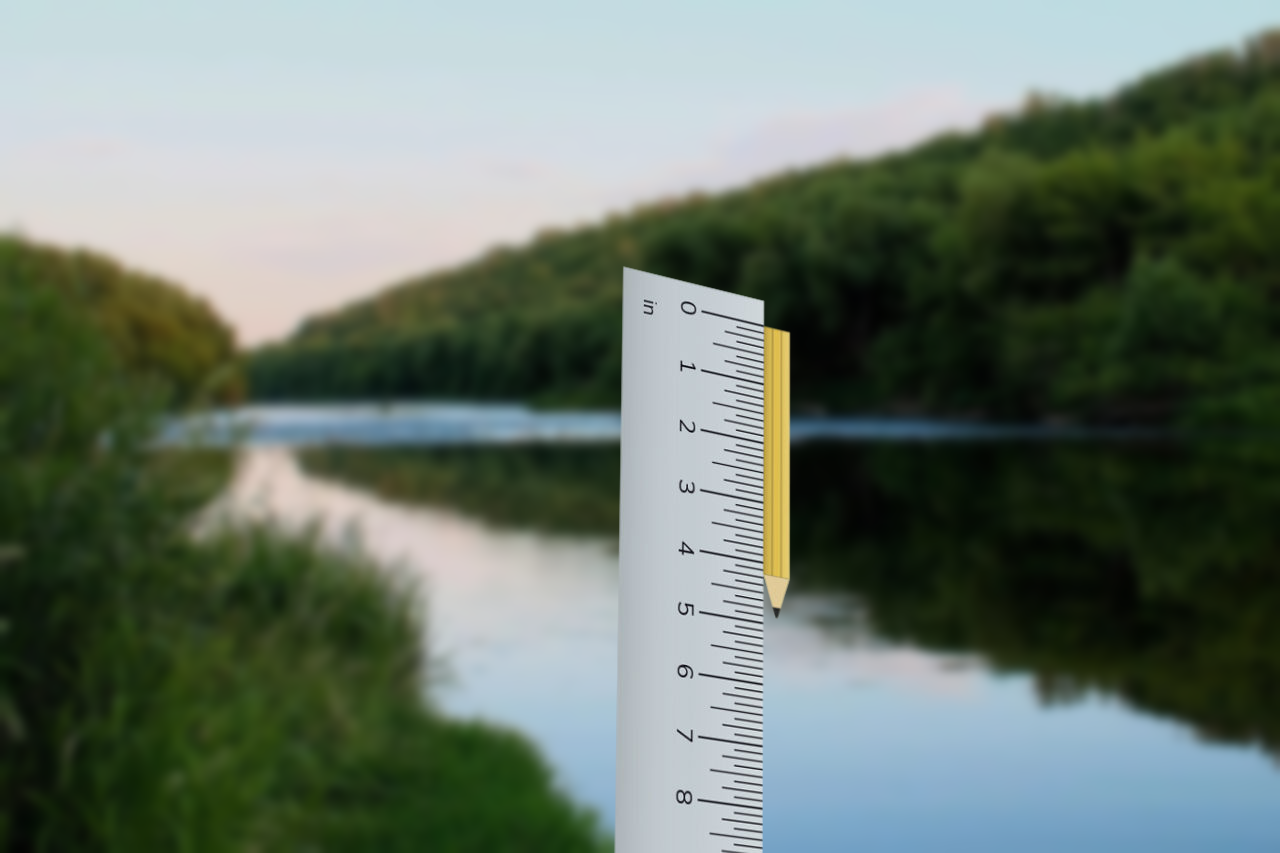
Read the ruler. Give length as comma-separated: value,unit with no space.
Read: 4.875,in
